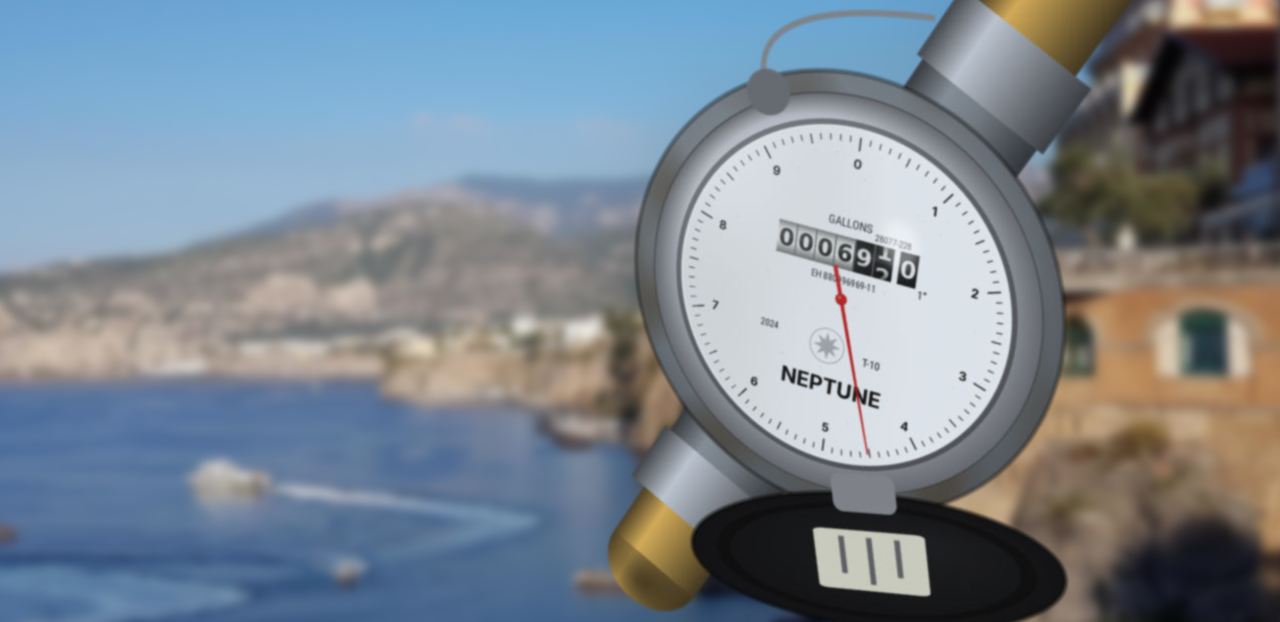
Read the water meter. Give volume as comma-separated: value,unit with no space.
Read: 6914.5,gal
